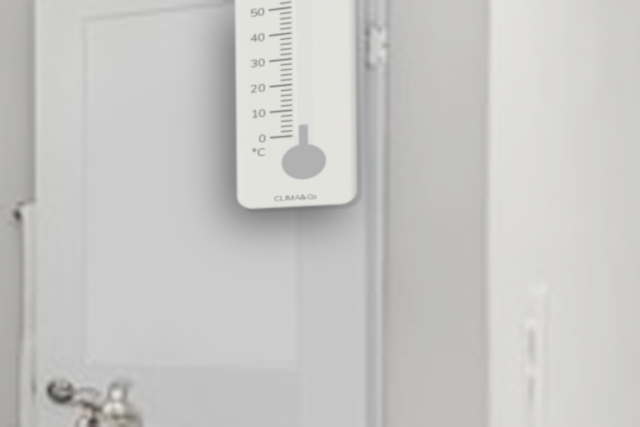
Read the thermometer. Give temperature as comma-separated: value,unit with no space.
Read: 4,°C
